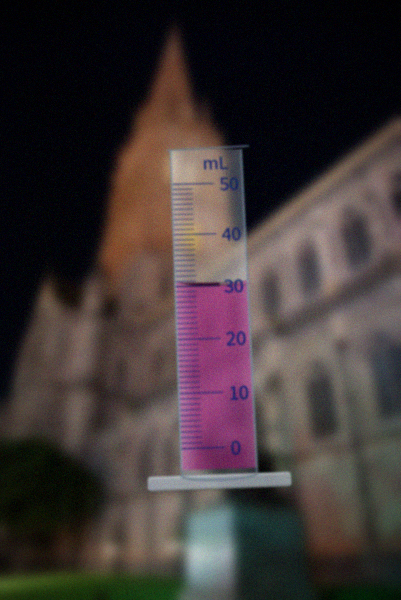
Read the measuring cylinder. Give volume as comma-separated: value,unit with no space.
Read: 30,mL
